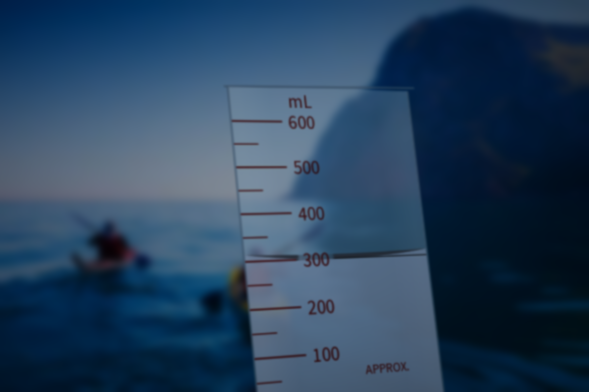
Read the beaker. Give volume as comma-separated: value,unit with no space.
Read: 300,mL
